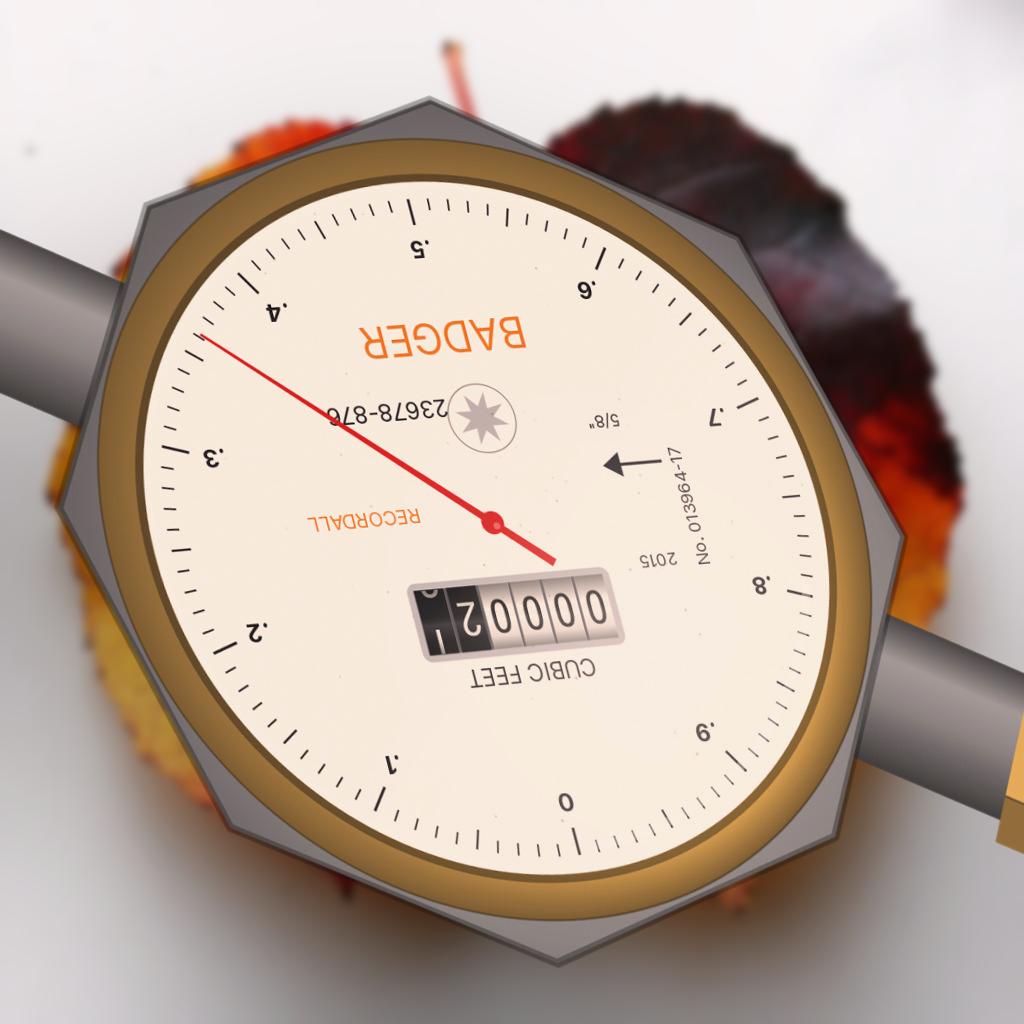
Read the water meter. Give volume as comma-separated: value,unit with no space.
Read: 21.36,ft³
